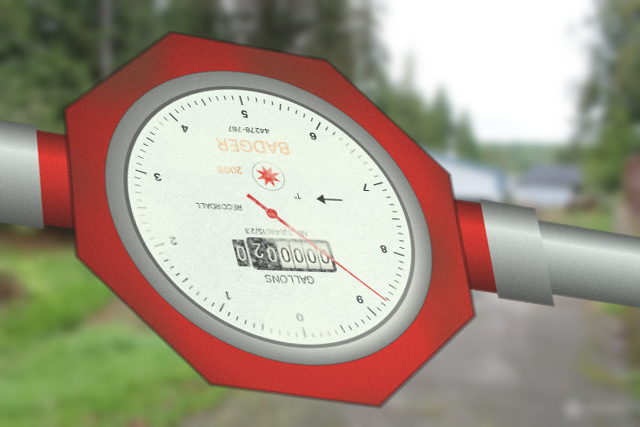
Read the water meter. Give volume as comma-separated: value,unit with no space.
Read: 18.7,gal
